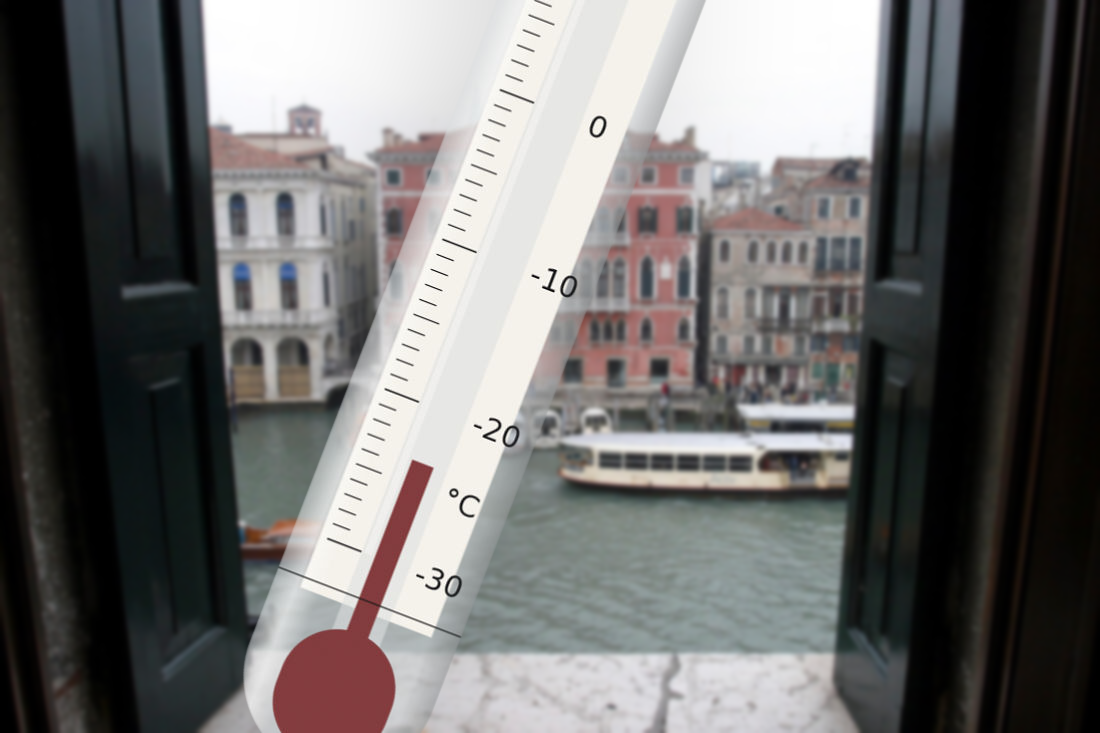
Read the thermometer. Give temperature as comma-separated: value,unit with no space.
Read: -23.5,°C
